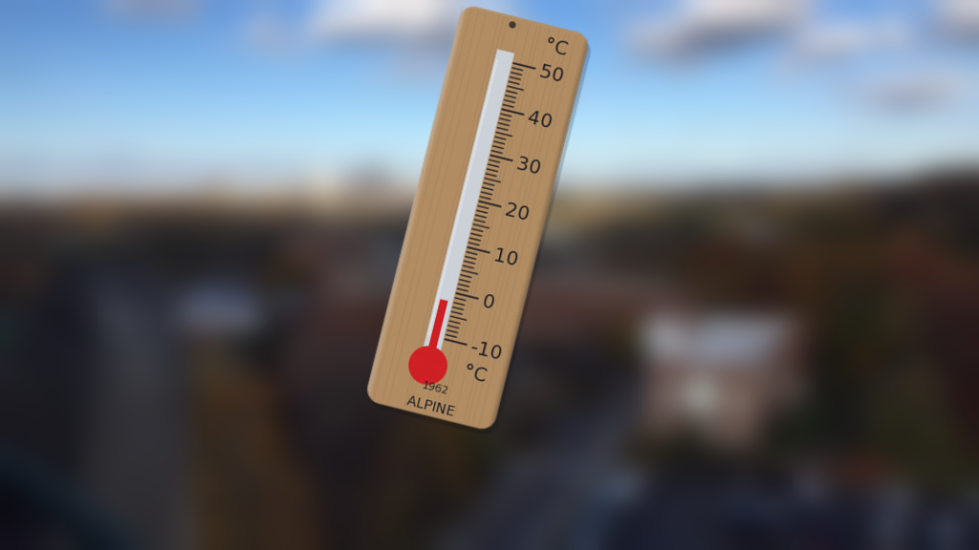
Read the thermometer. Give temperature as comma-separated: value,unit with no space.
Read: -2,°C
